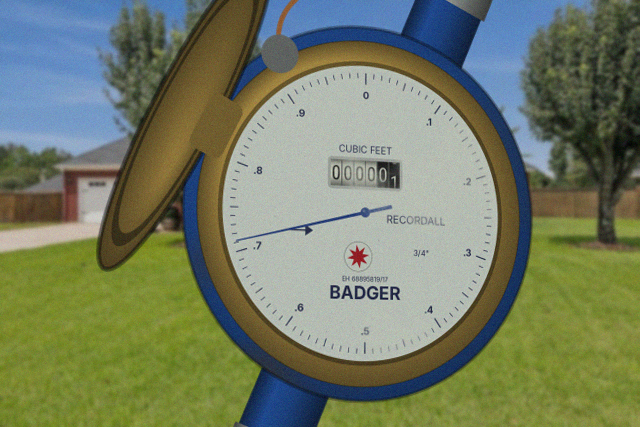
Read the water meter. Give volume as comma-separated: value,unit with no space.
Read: 0.71,ft³
